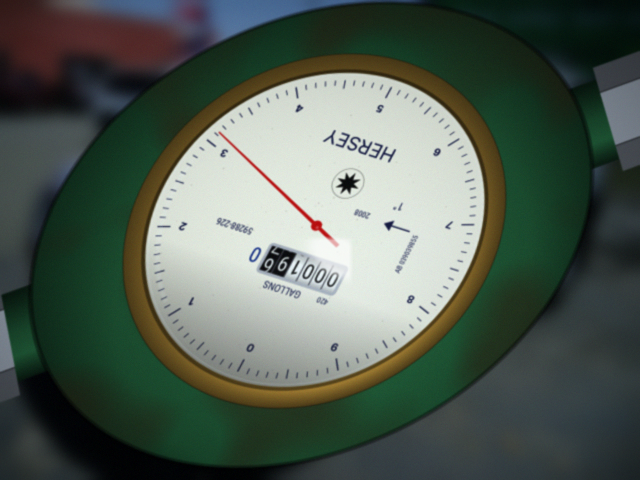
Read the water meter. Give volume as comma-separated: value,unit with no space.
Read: 1963.1,gal
